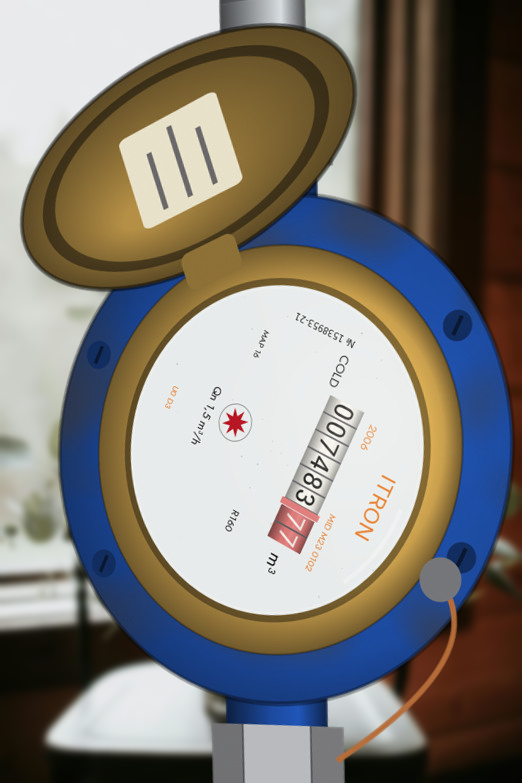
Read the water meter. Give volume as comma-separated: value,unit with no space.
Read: 7483.77,m³
